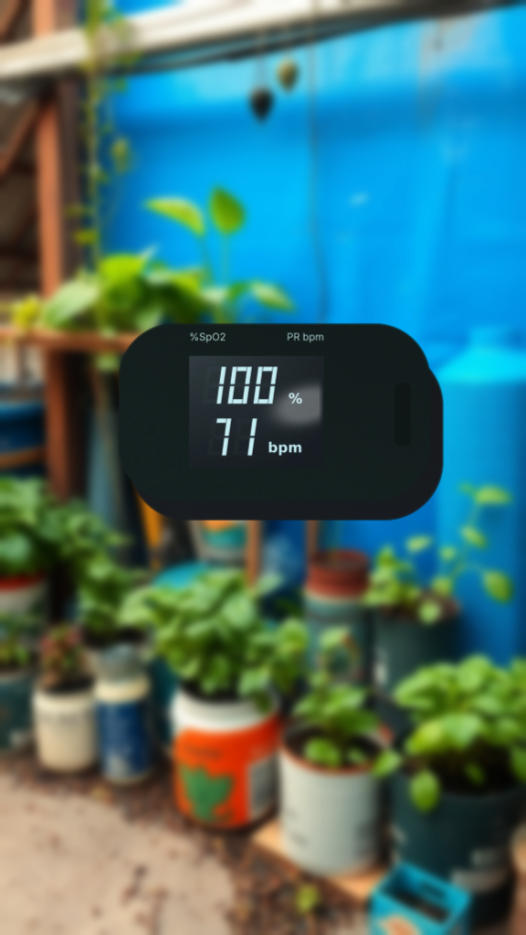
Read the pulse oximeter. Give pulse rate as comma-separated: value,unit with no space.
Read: 71,bpm
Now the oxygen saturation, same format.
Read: 100,%
